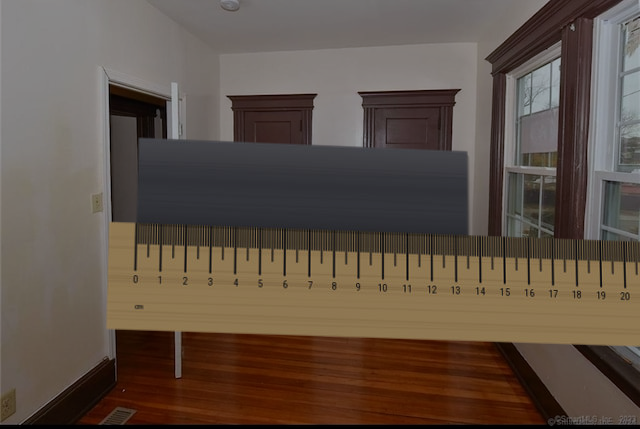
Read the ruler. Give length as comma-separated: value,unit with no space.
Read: 13.5,cm
